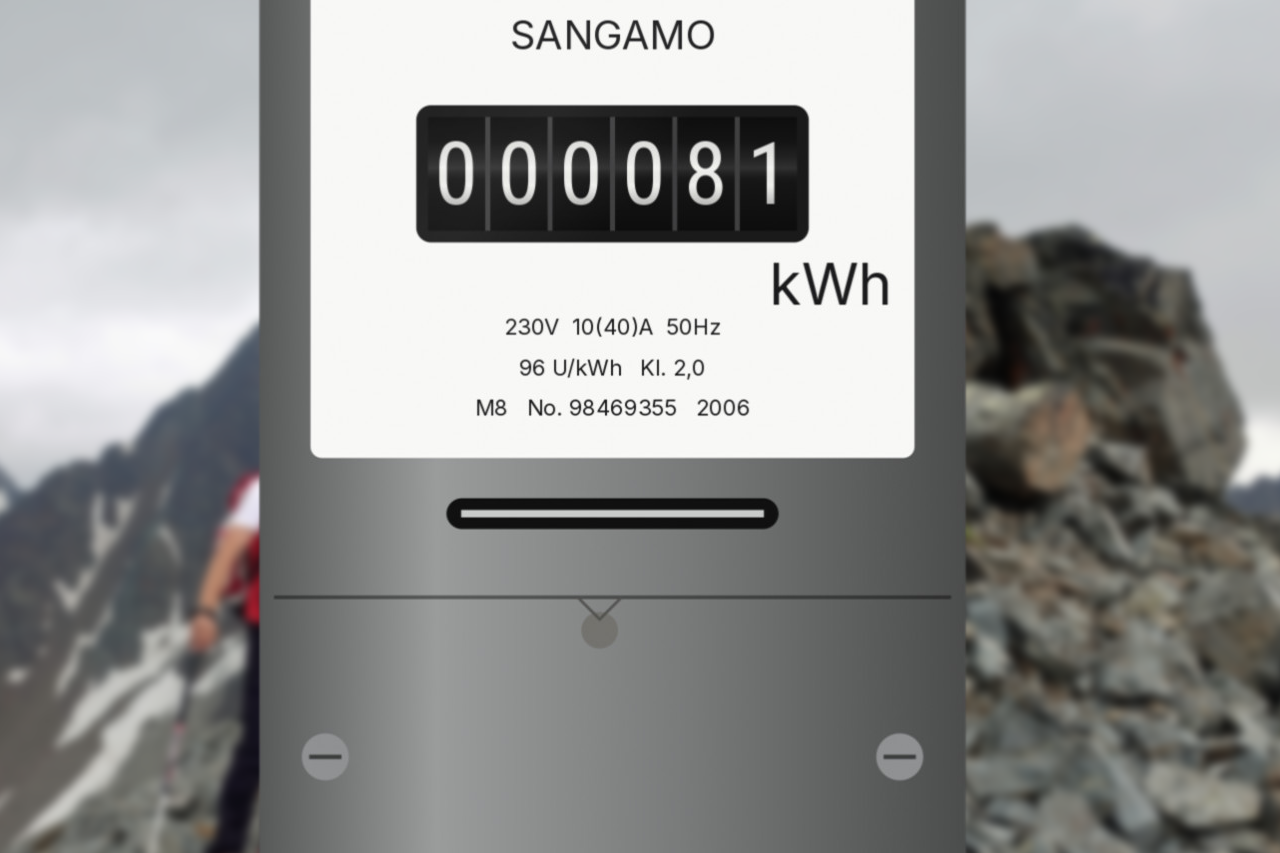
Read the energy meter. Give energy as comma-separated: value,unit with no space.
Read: 81,kWh
